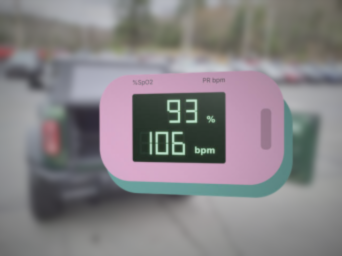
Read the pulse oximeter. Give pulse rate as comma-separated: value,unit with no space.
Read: 106,bpm
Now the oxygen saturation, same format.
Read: 93,%
